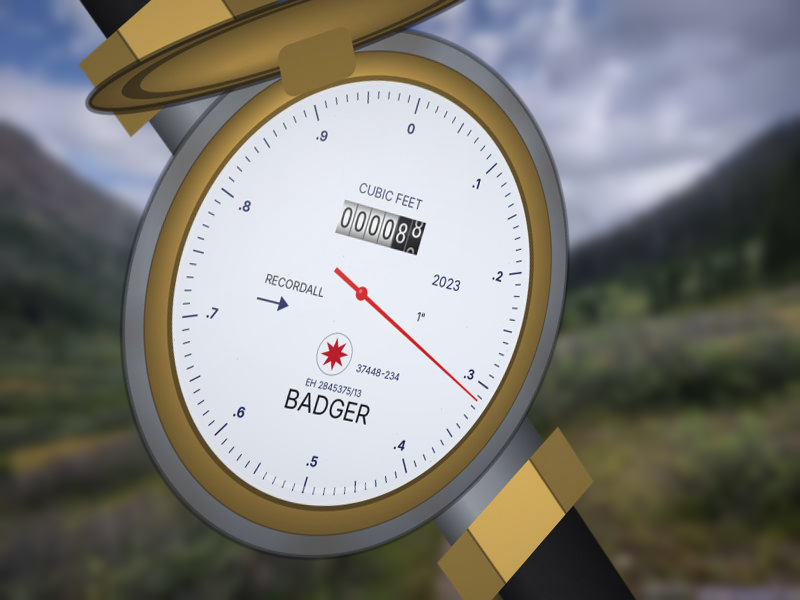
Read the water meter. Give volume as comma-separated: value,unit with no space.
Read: 88.31,ft³
